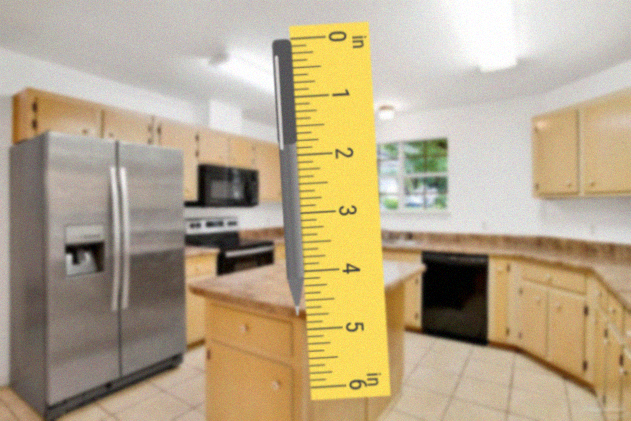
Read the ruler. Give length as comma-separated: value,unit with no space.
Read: 4.75,in
